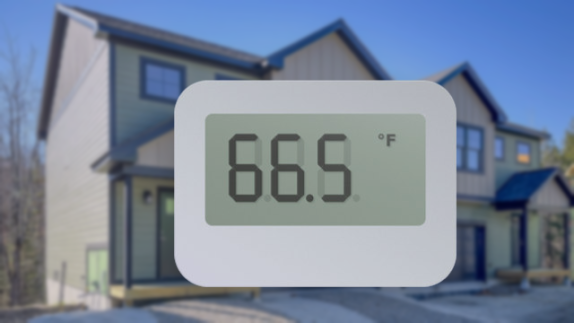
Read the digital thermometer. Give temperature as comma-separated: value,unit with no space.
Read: 66.5,°F
